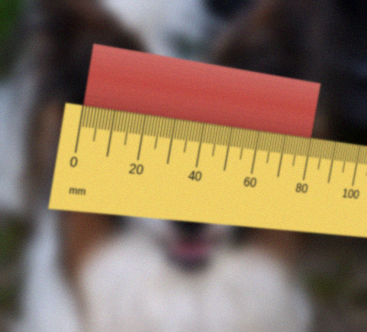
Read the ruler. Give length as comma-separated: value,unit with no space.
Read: 80,mm
